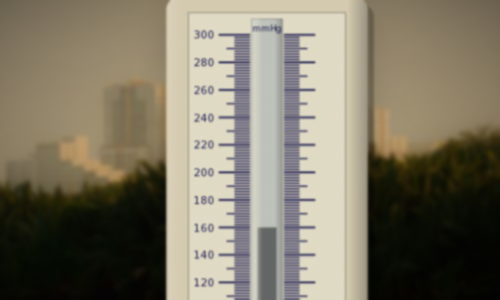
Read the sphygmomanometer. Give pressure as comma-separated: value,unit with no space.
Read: 160,mmHg
